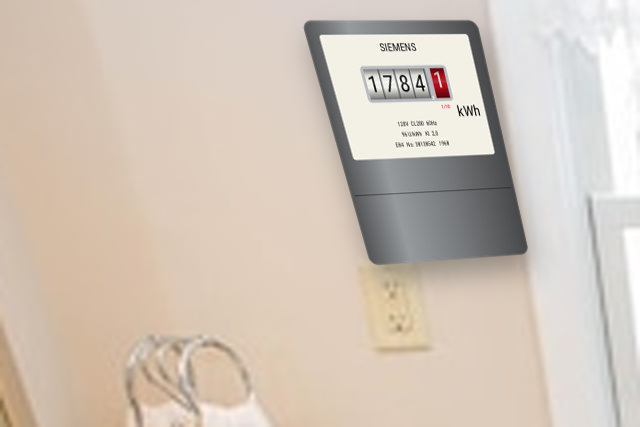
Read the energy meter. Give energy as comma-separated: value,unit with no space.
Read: 1784.1,kWh
